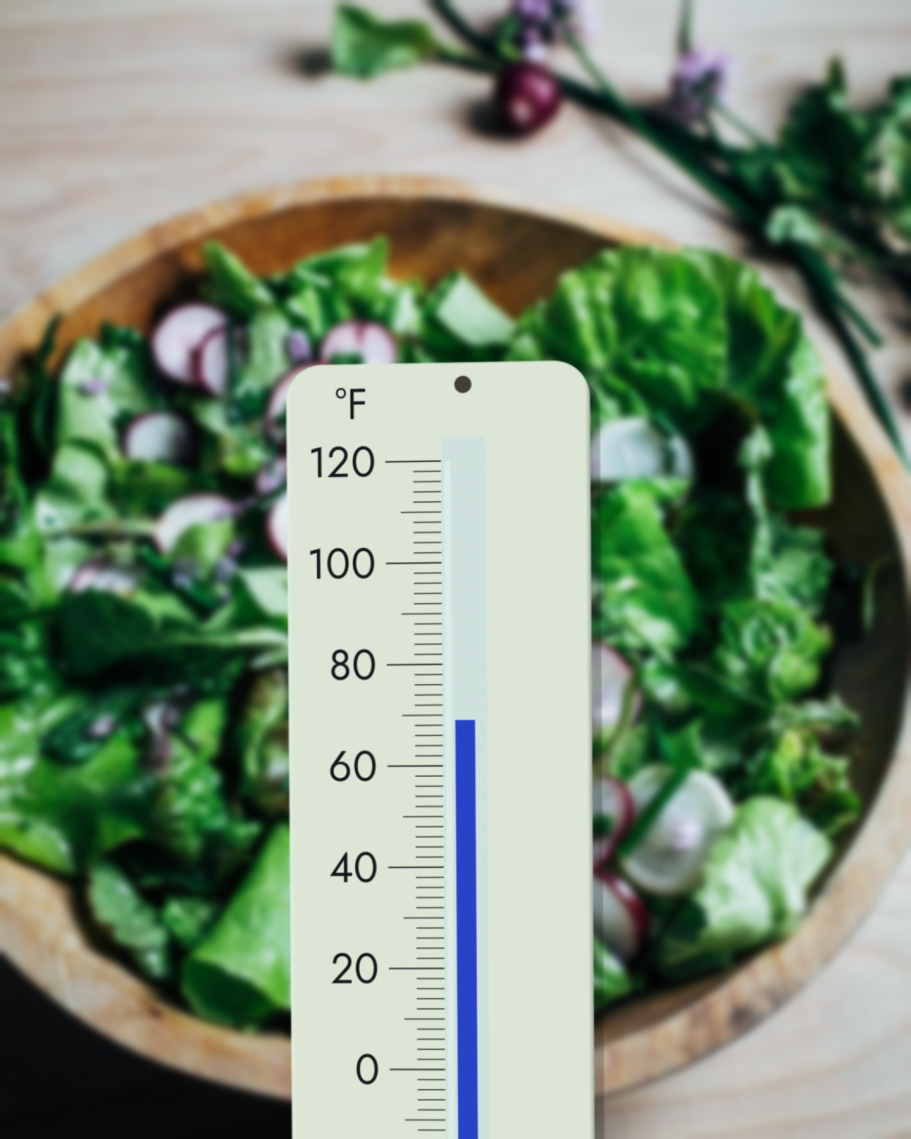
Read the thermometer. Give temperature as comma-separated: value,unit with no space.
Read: 69,°F
